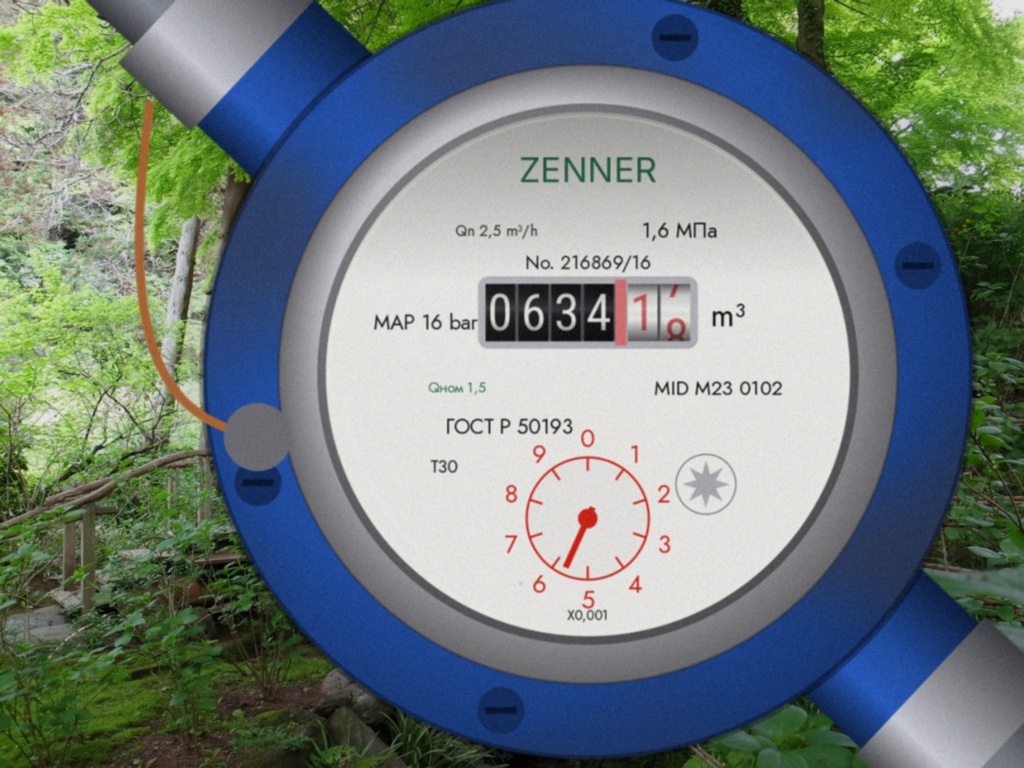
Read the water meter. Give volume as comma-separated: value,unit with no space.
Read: 634.175,m³
